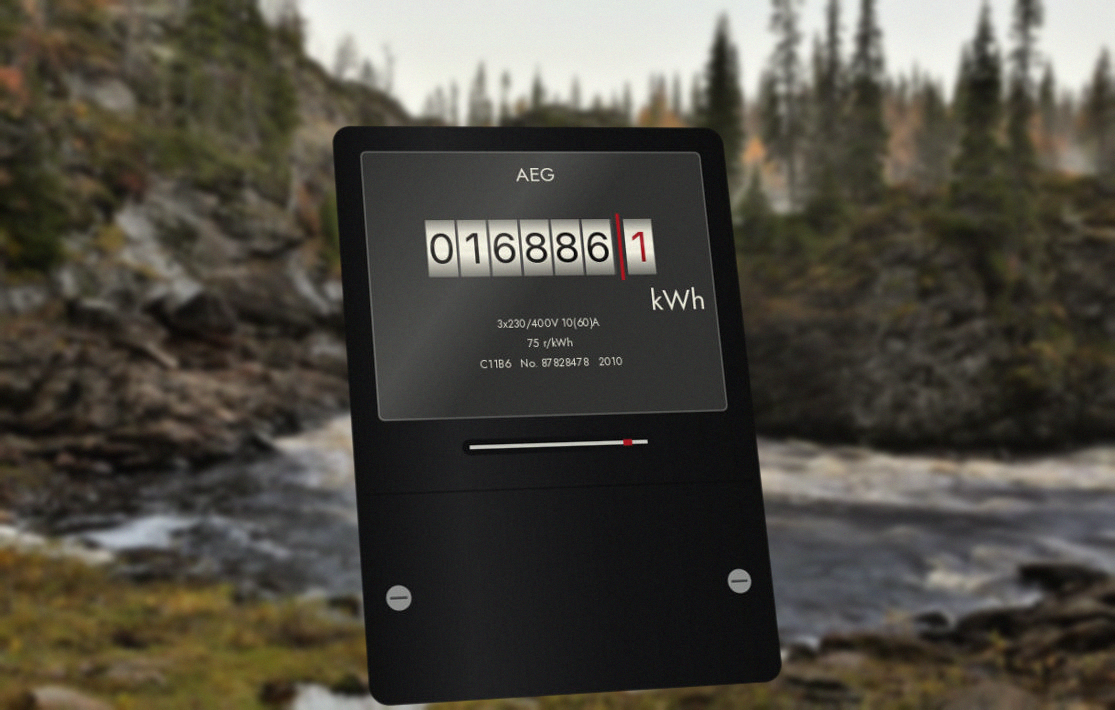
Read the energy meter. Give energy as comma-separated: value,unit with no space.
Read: 16886.1,kWh
